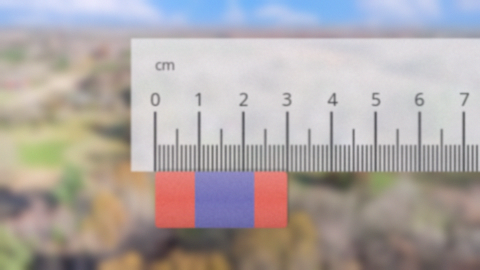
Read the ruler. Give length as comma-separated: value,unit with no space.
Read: 3,cm
